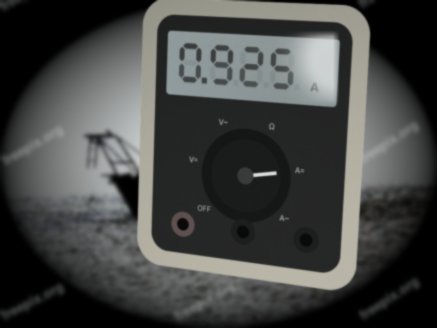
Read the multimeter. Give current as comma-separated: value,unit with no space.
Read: 0.925,A
